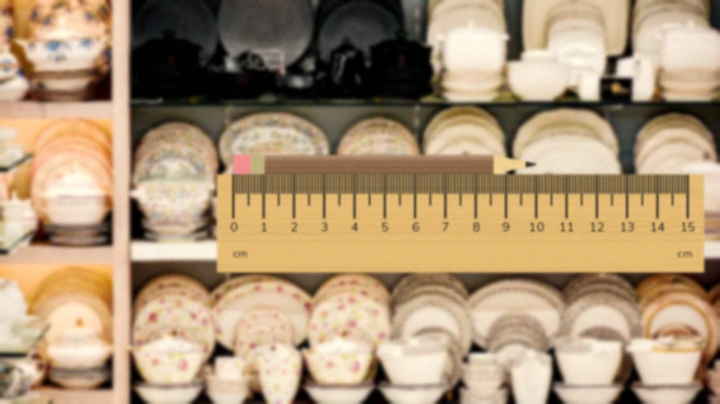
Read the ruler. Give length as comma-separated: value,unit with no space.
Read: 10,cm
